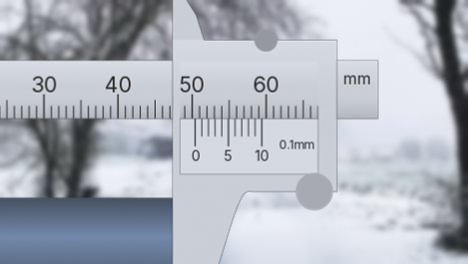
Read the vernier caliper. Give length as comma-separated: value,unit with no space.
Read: 50.4,mm
